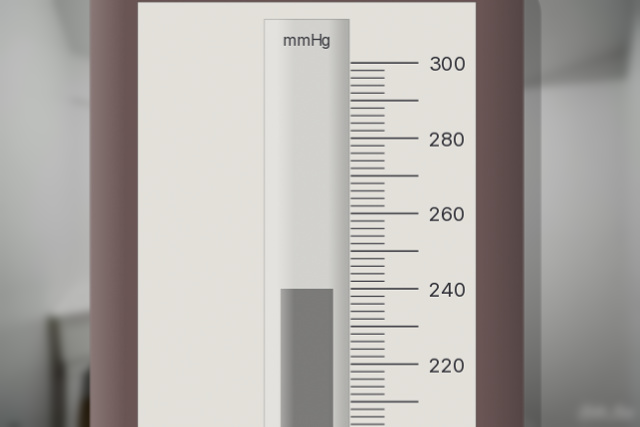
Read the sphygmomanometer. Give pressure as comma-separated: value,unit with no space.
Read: 240,mmHg
